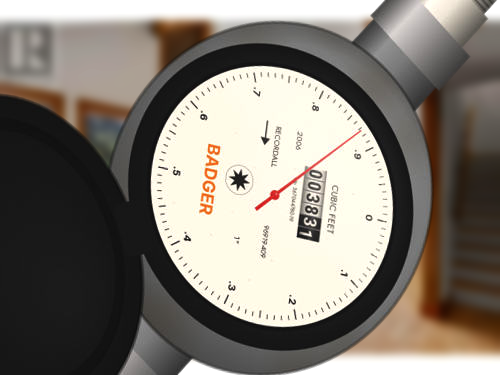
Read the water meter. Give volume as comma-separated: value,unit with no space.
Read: 3830.87,ft³
